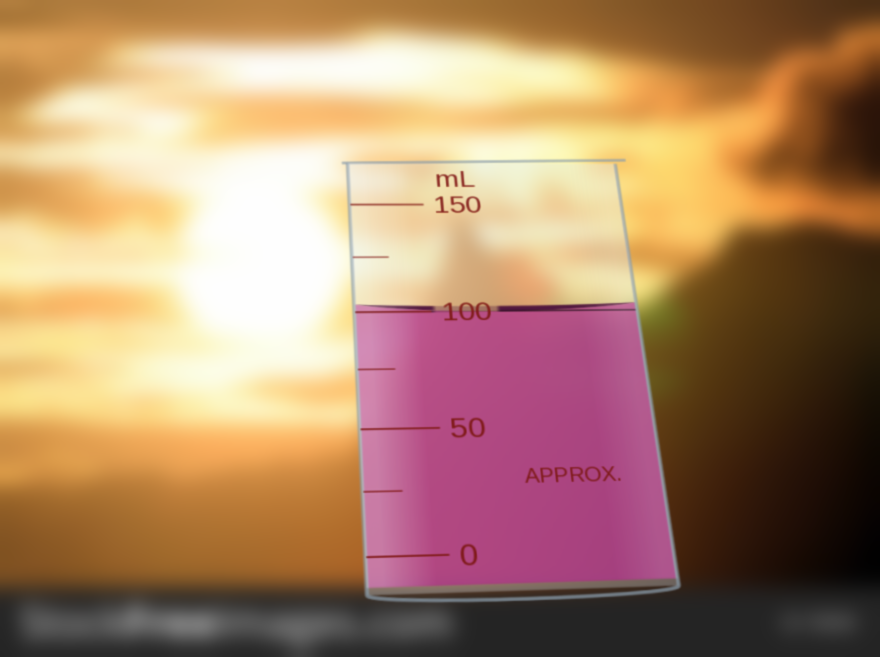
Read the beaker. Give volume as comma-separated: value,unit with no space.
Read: 100,mL
